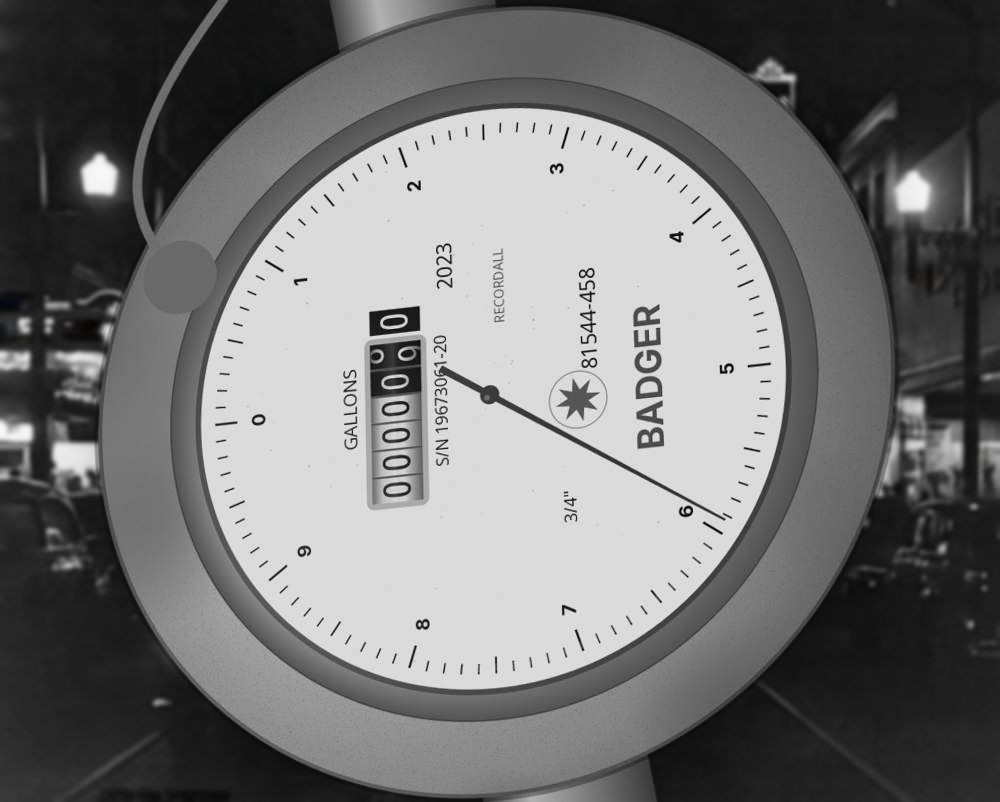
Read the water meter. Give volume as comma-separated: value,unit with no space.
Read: 85.9,gal
